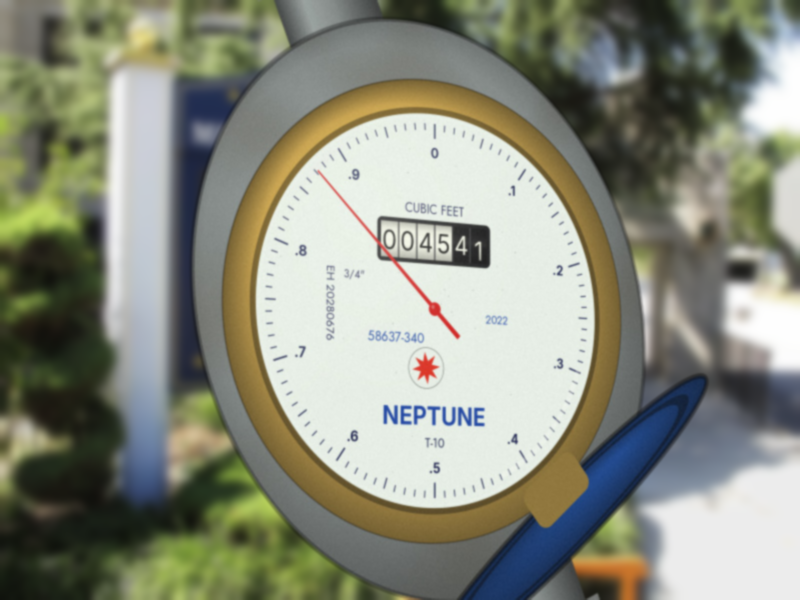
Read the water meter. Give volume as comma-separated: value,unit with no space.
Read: 4540.87,ft³
